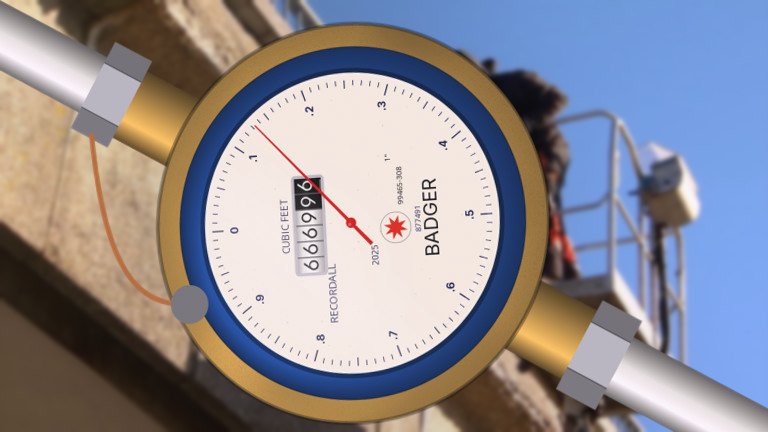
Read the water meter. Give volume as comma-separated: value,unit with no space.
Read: 666996.13,ft³
